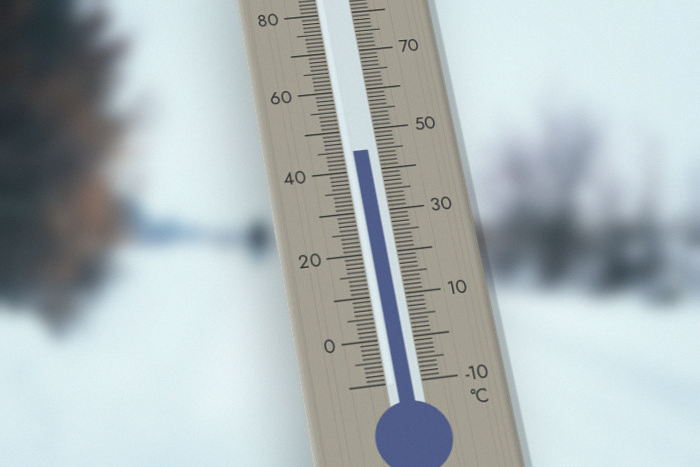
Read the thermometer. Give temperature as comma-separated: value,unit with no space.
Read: 45,°C
